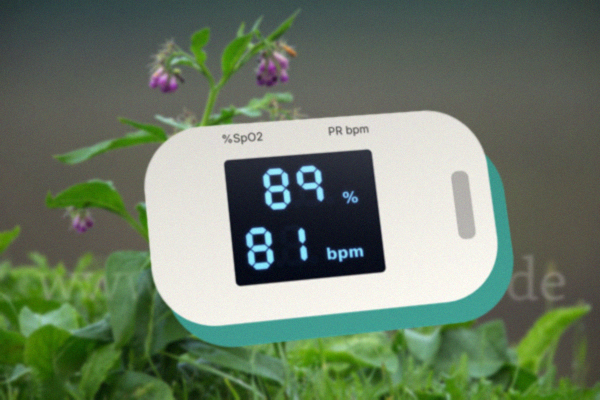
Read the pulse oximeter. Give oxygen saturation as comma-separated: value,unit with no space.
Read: 89,%
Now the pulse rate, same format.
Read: 81,bpm
